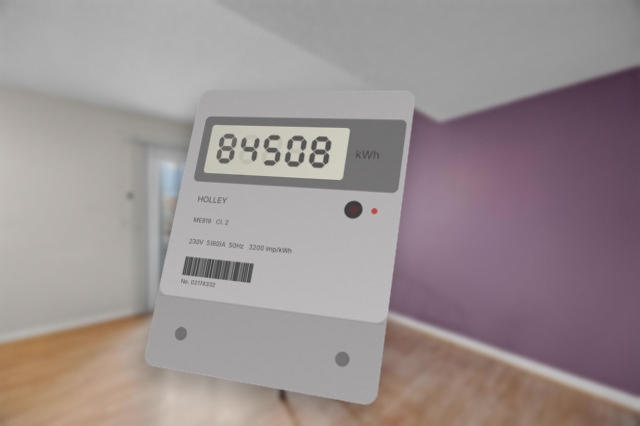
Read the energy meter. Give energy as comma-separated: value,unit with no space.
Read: 84508,kWh
